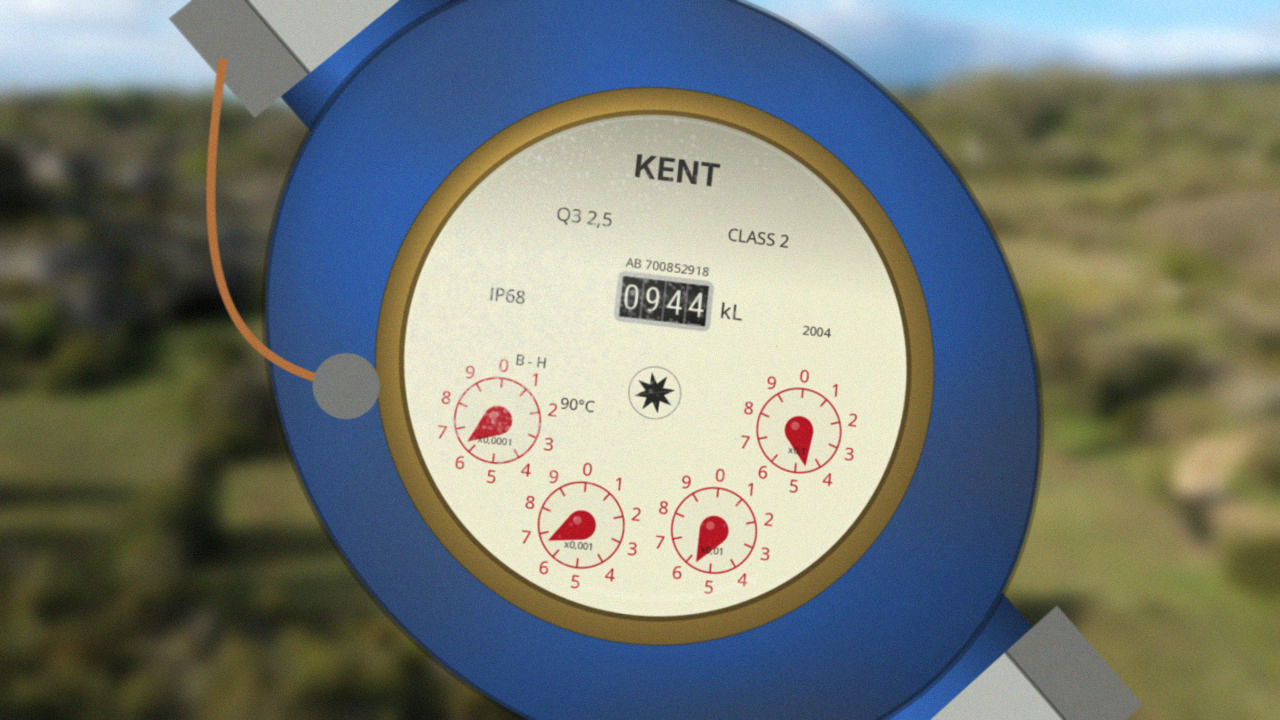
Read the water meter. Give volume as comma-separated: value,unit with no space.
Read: 944.4566,kL
